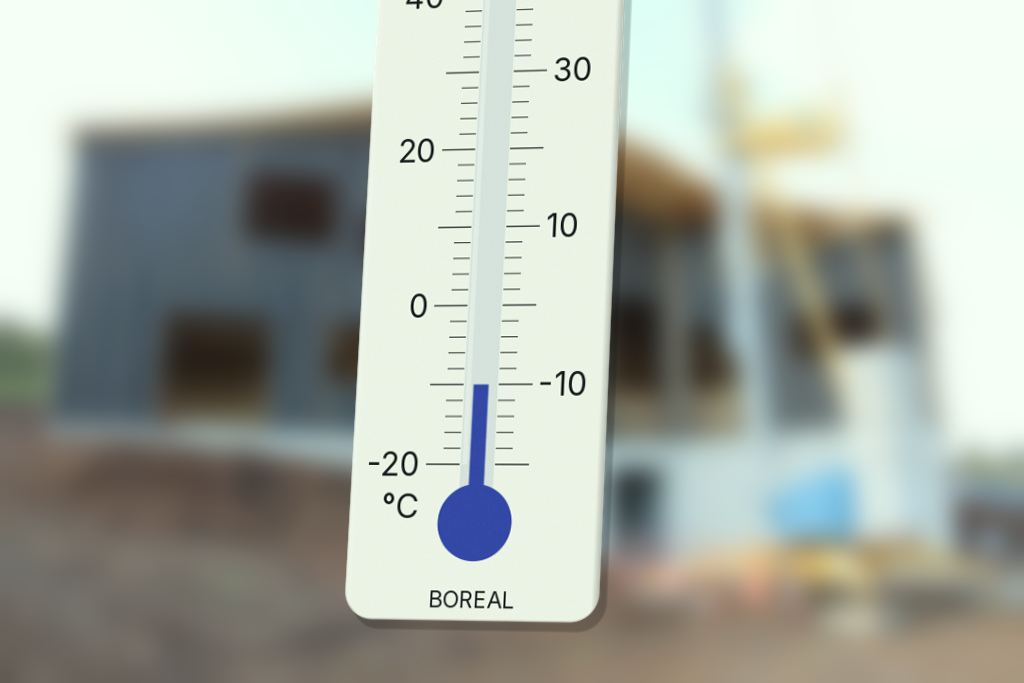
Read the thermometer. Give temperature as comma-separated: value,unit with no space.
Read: -10,°C
